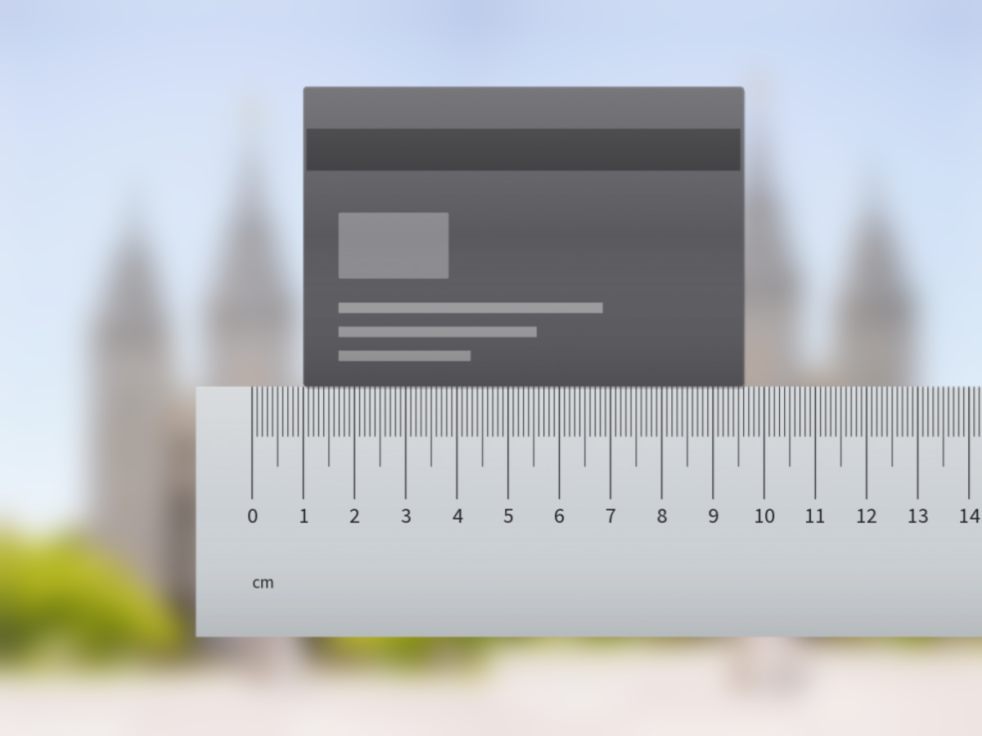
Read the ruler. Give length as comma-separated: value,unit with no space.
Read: 8.6,cm
